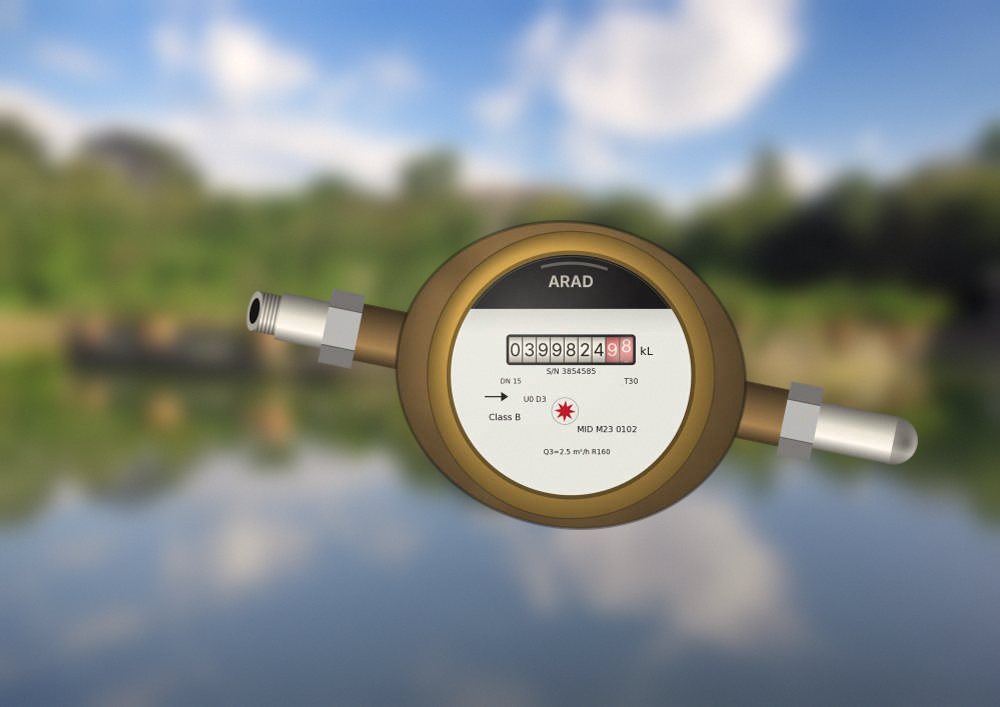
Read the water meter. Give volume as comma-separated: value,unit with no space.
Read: 399824.98,kL
